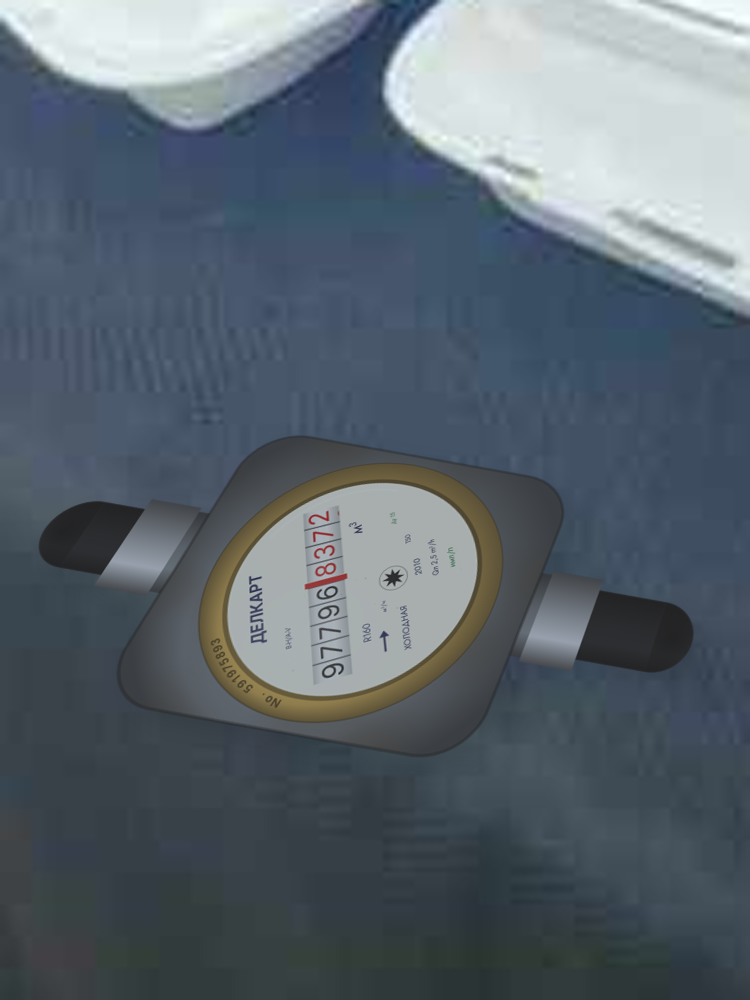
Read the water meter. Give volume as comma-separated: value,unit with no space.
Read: 97796.8372,m³
